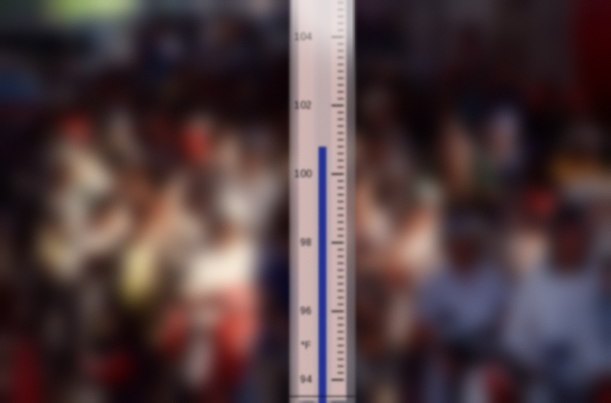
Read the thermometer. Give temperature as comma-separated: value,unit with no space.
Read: 100.8,°F
